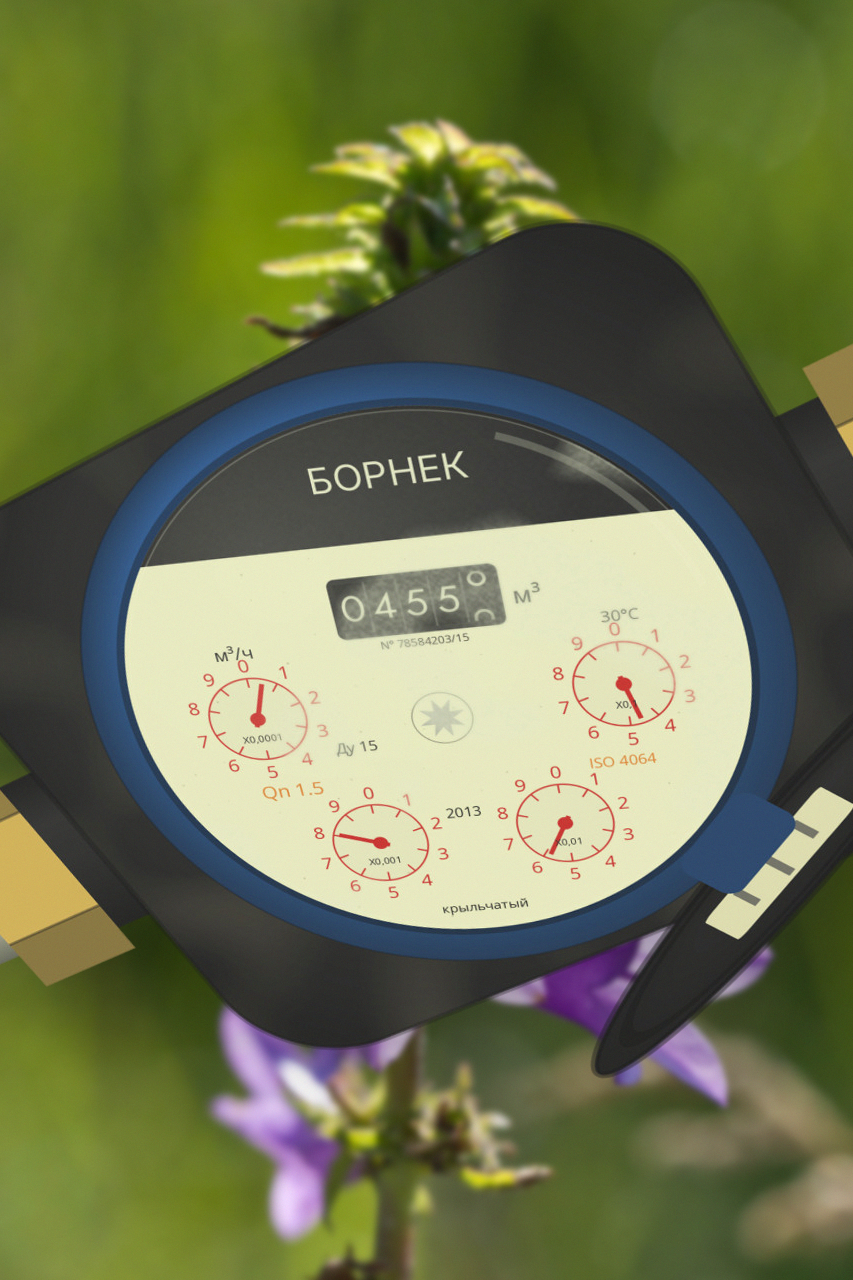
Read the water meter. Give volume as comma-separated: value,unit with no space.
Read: 4558.4580,m³
